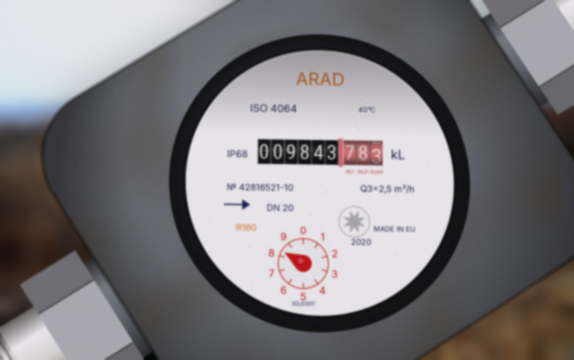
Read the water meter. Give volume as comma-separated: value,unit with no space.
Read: 9843.7828,kL
